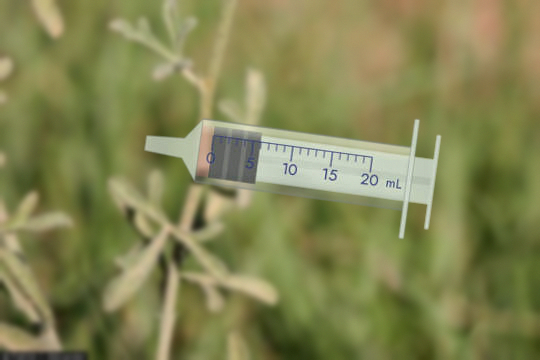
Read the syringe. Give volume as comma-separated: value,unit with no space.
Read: 0,mL
